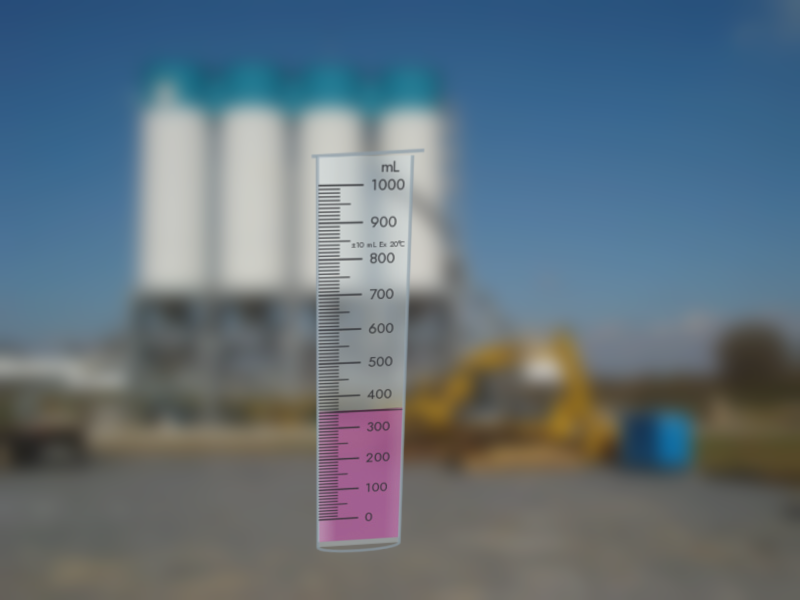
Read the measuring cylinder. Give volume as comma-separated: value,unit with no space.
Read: 350,mL
